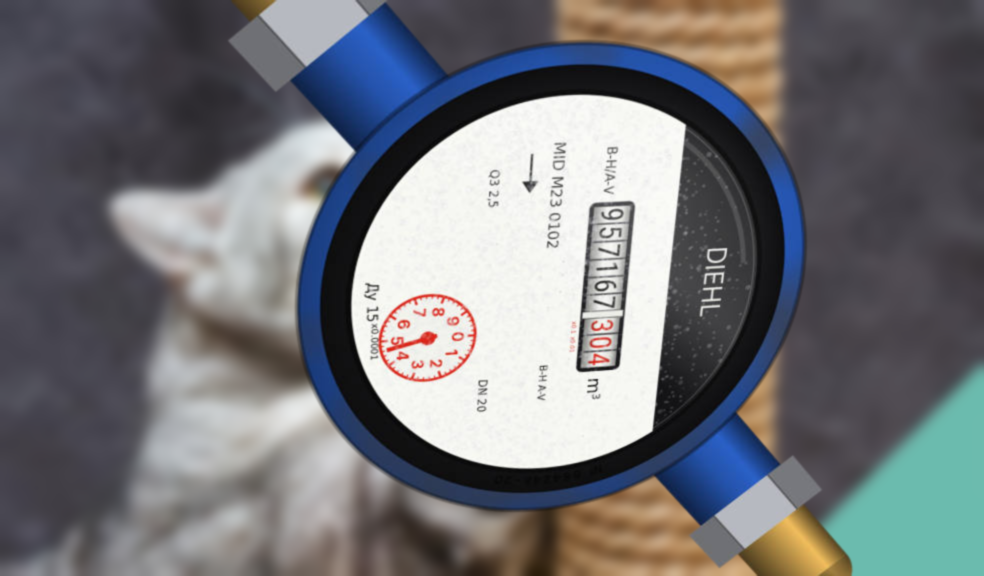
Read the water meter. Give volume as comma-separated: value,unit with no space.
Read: 957167.3044,m³
